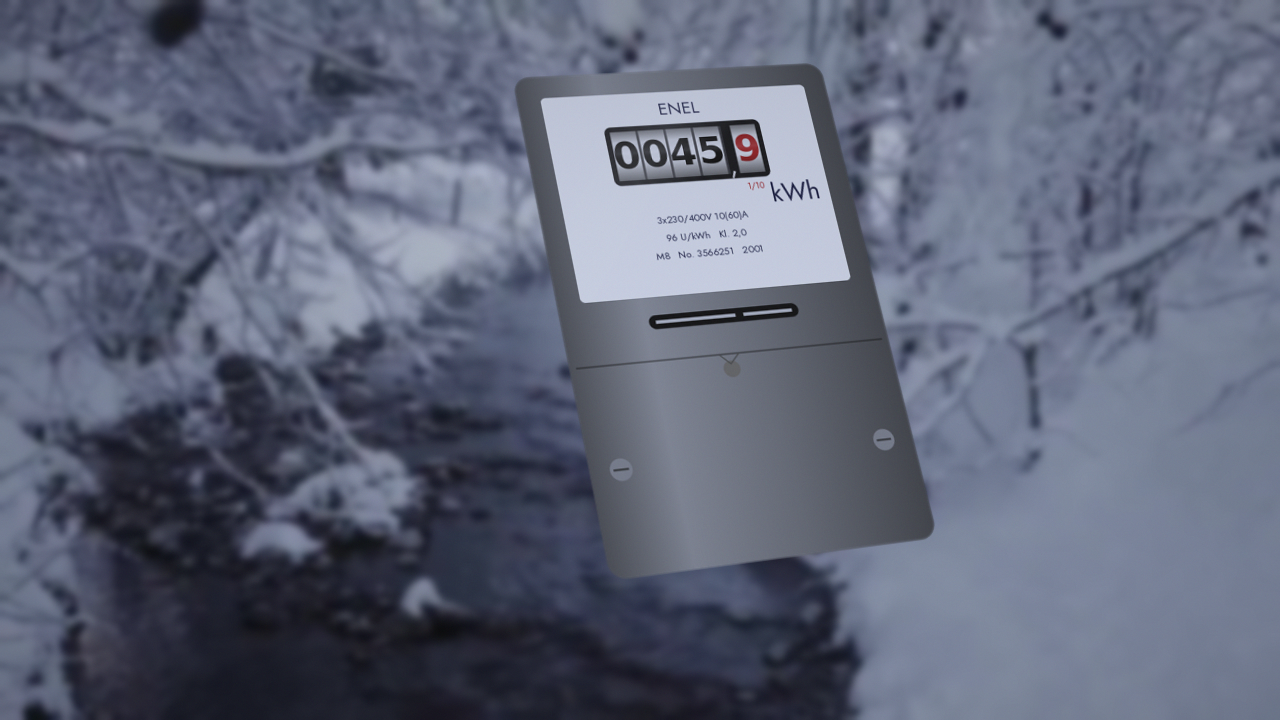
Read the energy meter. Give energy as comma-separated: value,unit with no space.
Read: 45.9,kWh
